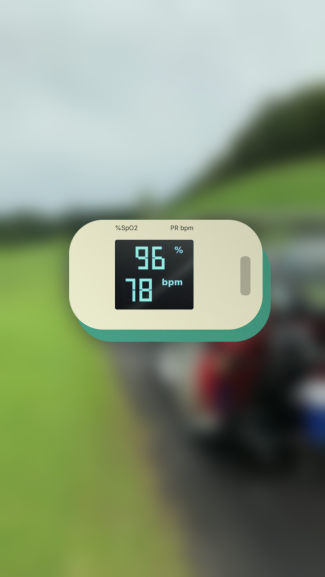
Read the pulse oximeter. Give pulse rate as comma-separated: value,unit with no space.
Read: 78,bpm
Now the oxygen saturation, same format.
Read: 96,%
